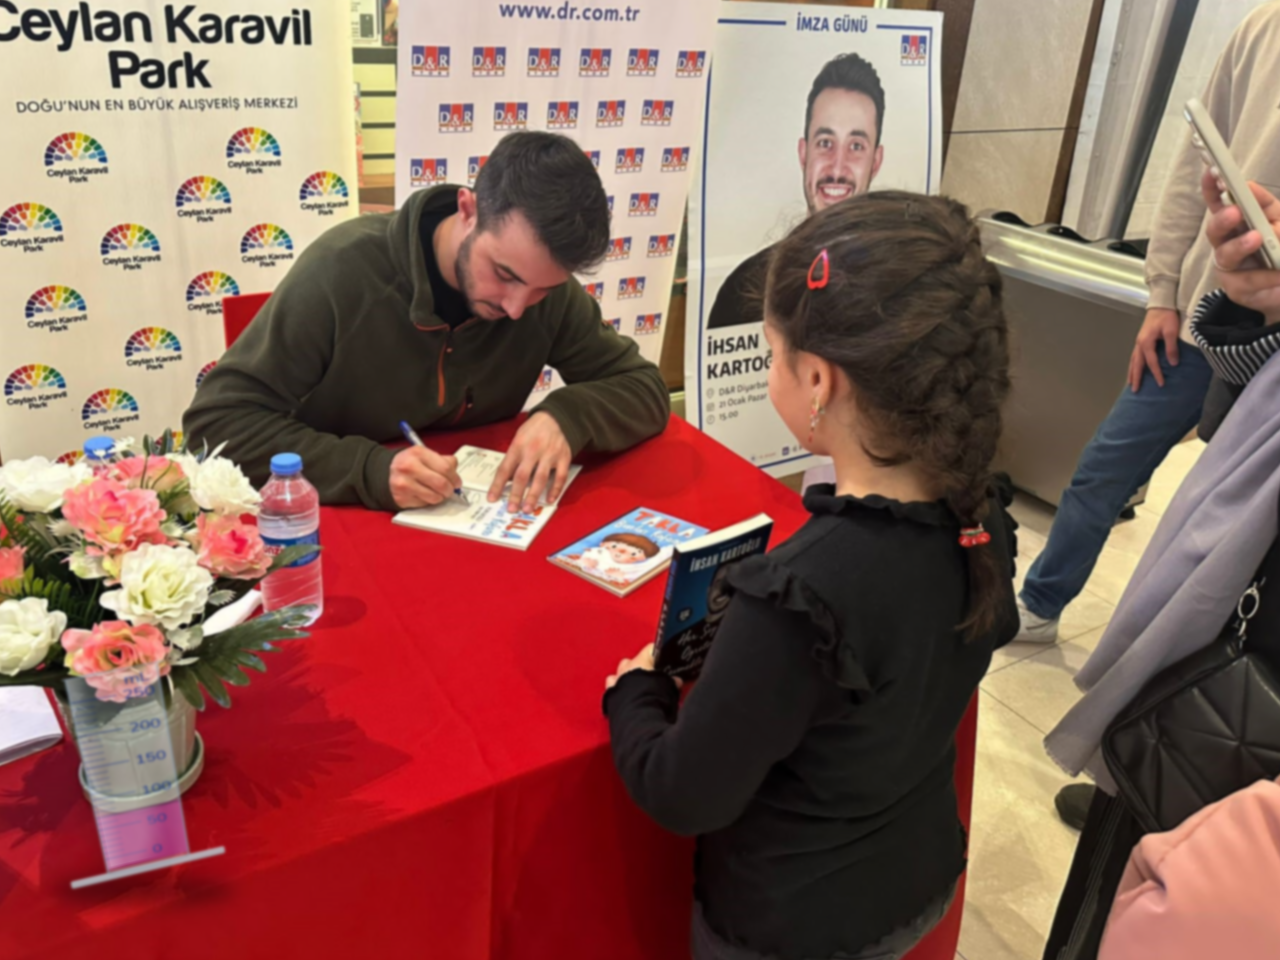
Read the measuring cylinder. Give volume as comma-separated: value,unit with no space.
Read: 70,mL
